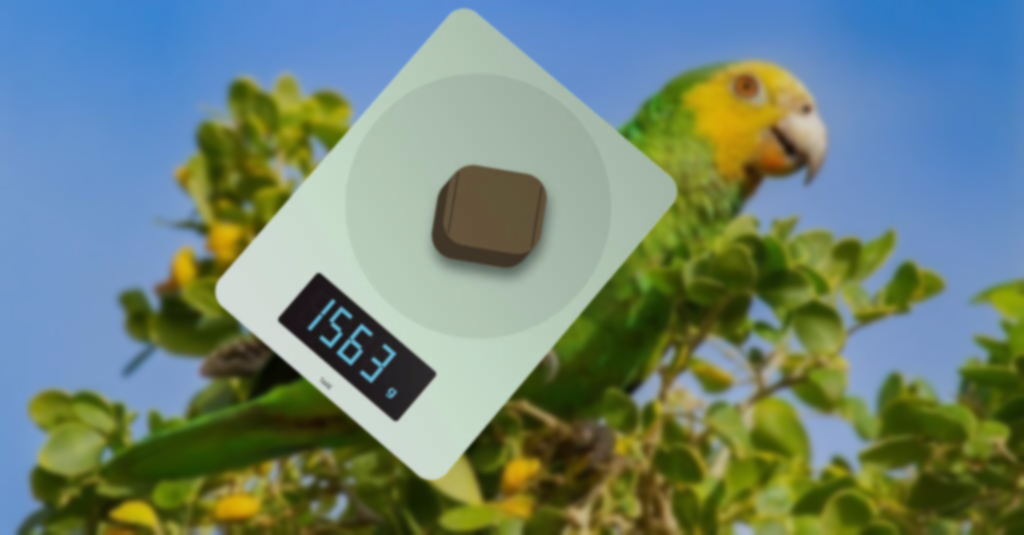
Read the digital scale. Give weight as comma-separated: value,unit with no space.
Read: 1563,g
